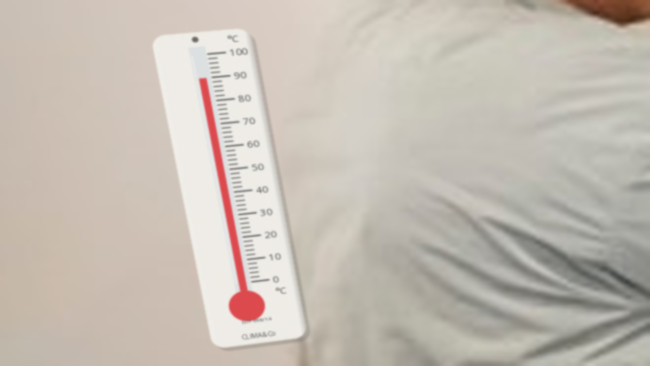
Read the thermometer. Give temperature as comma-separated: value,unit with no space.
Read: 90,°C
